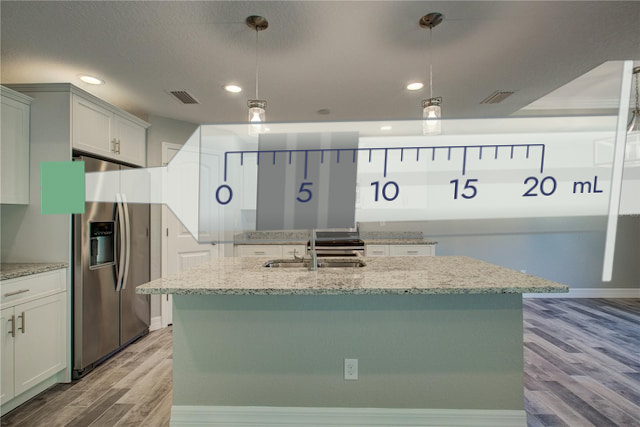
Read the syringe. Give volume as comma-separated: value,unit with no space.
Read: 2,mL
